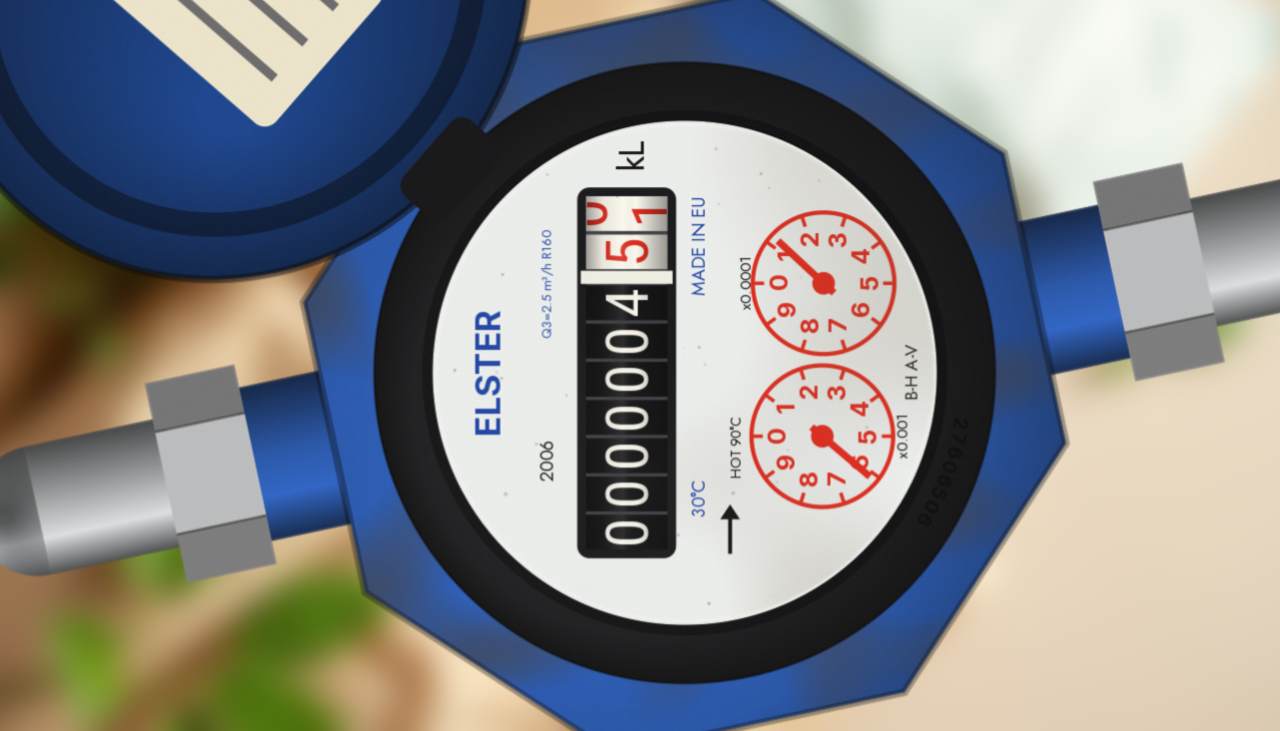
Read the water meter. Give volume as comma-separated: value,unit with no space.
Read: 4.5061,kL
